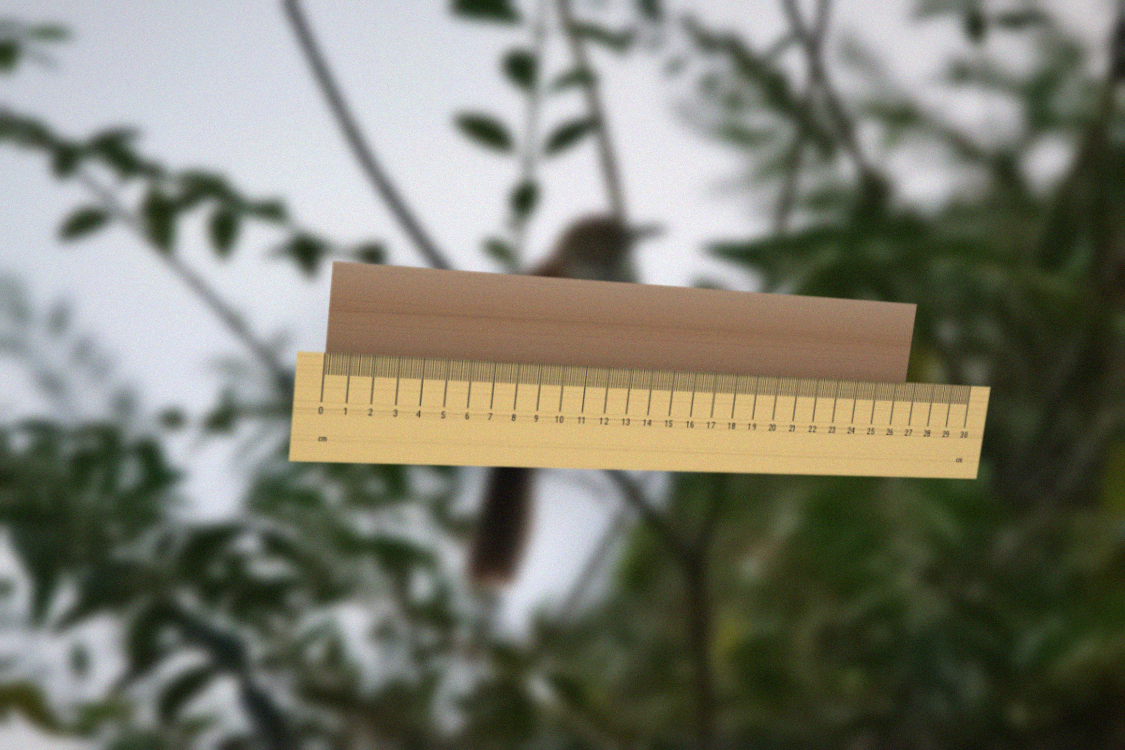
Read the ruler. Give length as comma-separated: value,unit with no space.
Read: 26.5,cm
